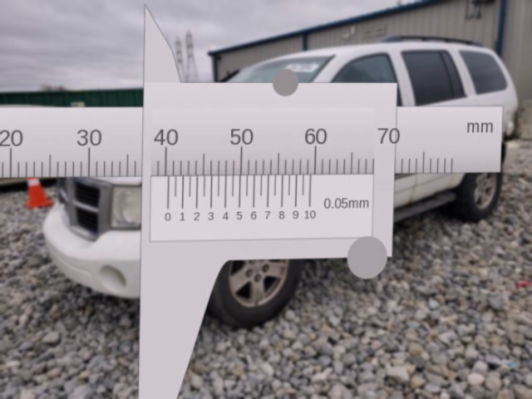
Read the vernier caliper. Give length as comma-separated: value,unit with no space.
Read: 40.4,mm
